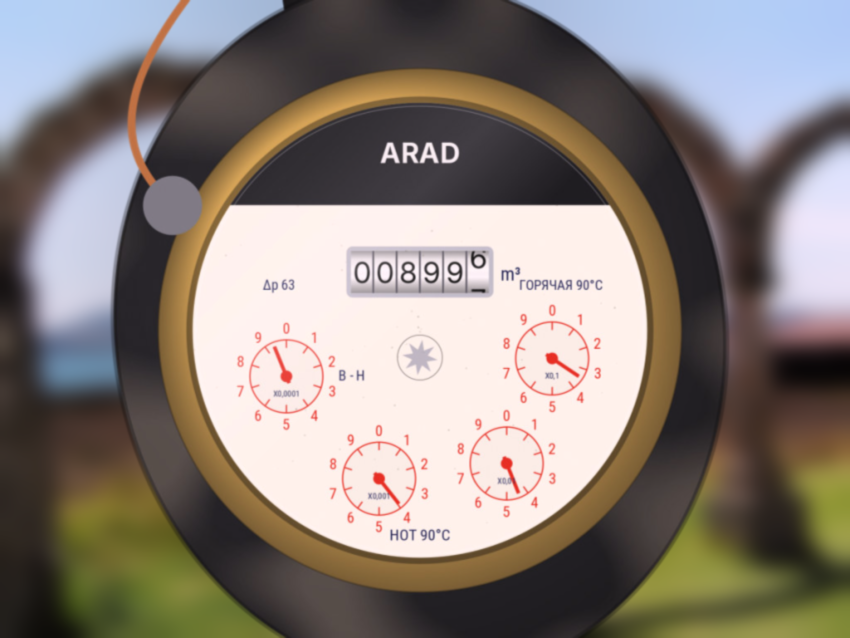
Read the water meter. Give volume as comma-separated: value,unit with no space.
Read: 8996.3439,m³
